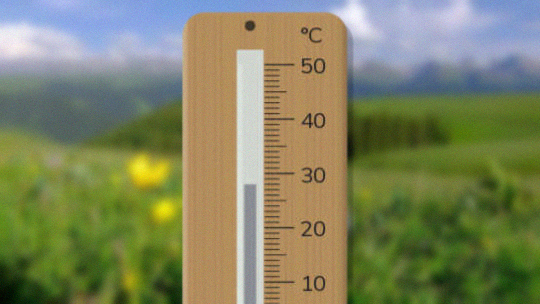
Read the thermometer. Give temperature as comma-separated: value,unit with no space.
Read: 28,°C
